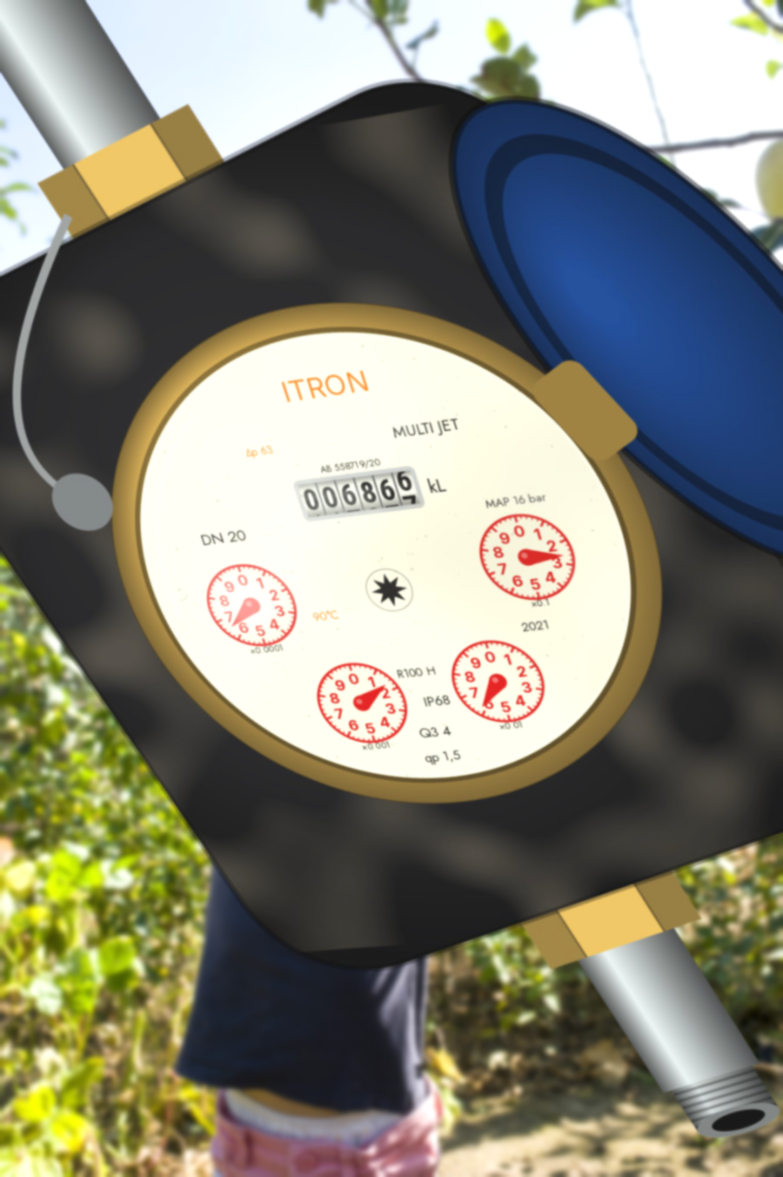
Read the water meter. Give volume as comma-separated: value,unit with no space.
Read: 6866.2616,kL
